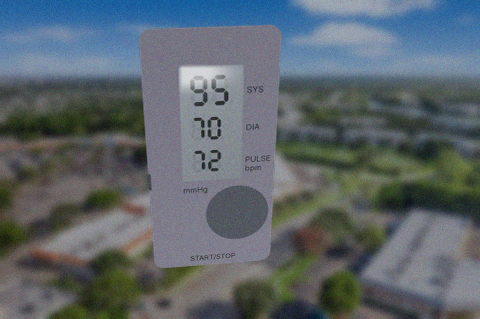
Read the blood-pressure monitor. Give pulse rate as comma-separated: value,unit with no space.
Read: 72,bpm
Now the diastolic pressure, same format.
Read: 70,mmHg
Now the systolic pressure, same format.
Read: 95,mmHg
